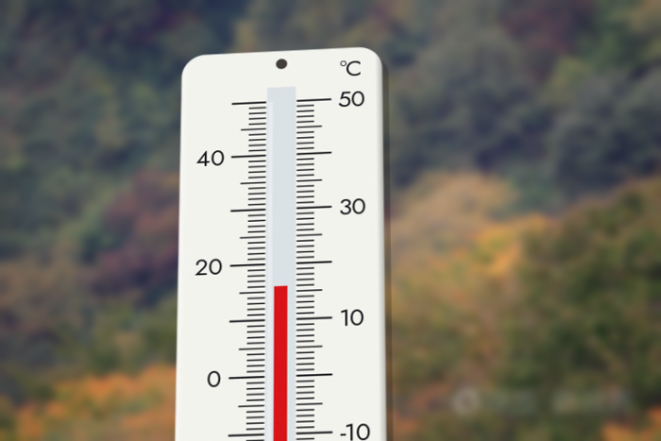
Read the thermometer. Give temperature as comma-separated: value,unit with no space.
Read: 16,°C
